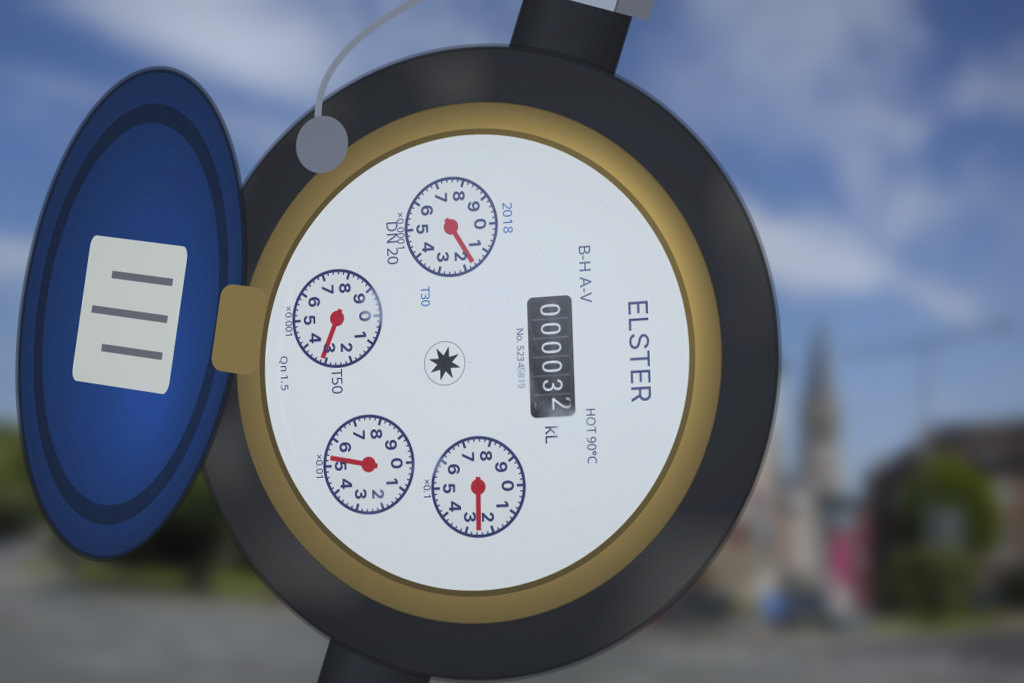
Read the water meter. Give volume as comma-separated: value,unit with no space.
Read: 32.2531,kL
